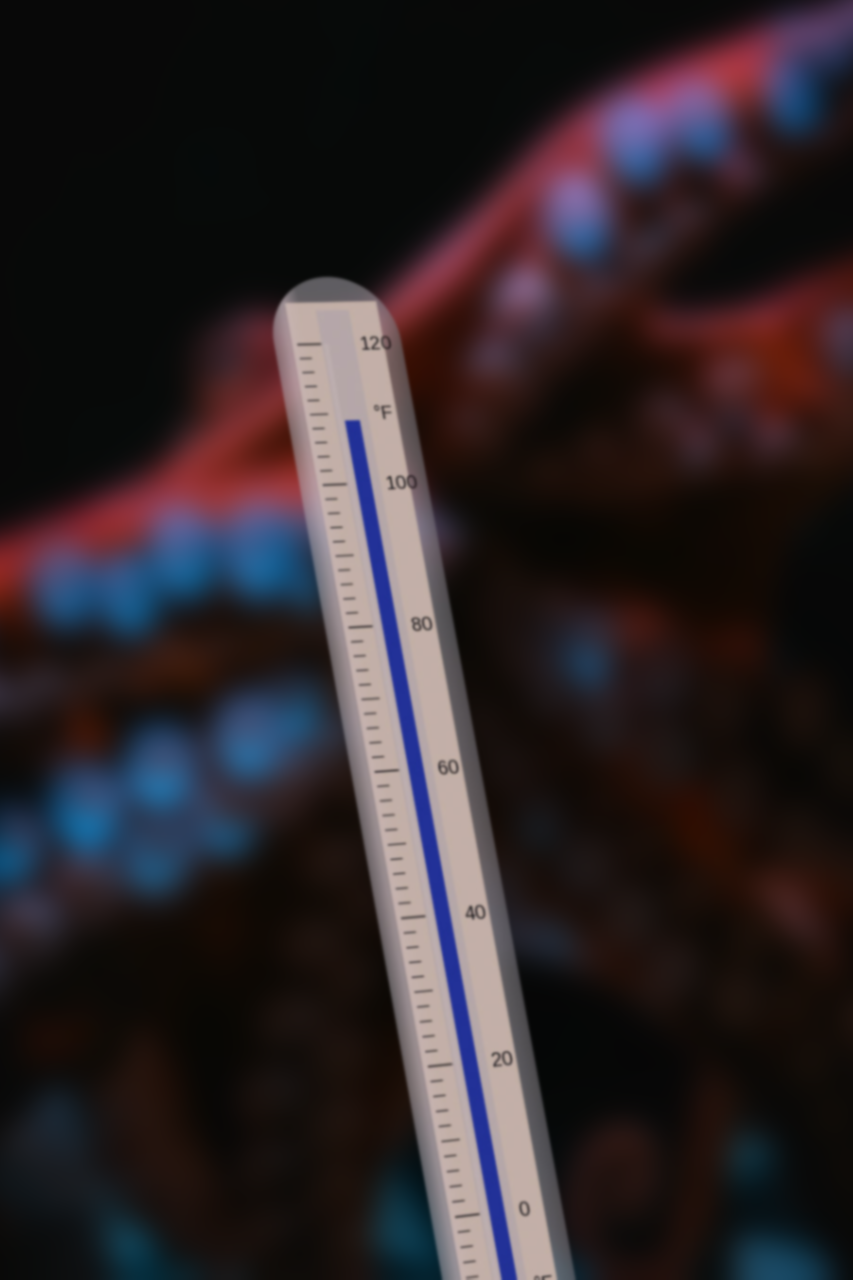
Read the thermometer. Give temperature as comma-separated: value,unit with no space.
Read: 109,°F
